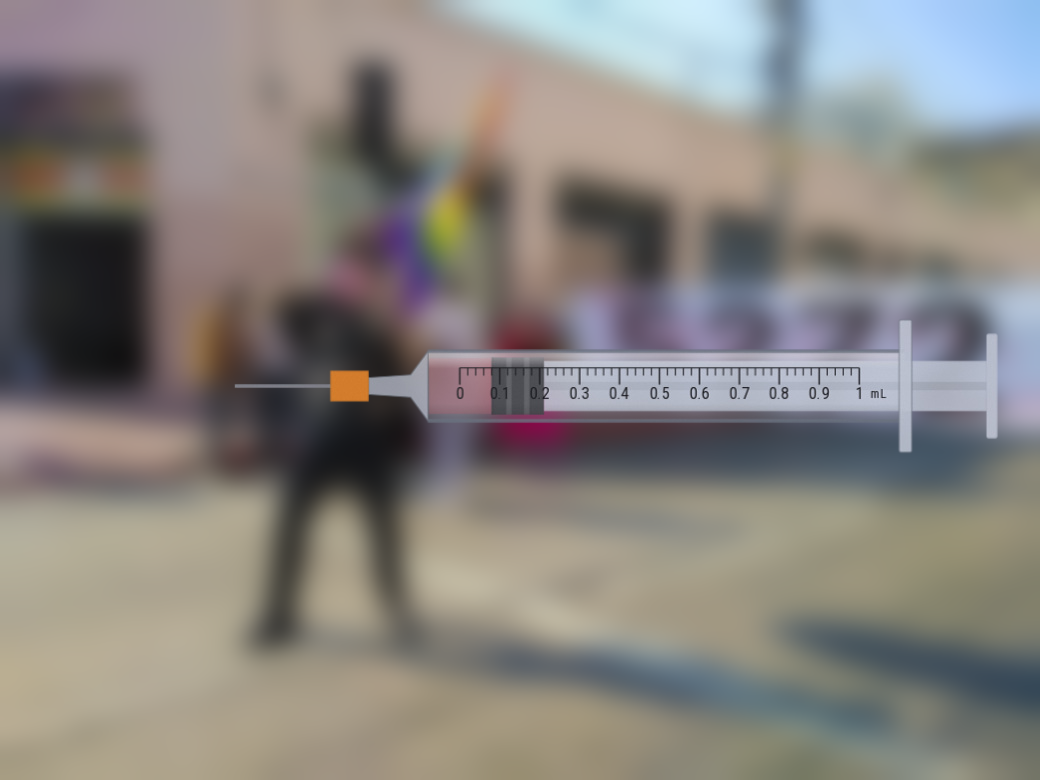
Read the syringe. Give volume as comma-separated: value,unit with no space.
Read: 0.08,mL
